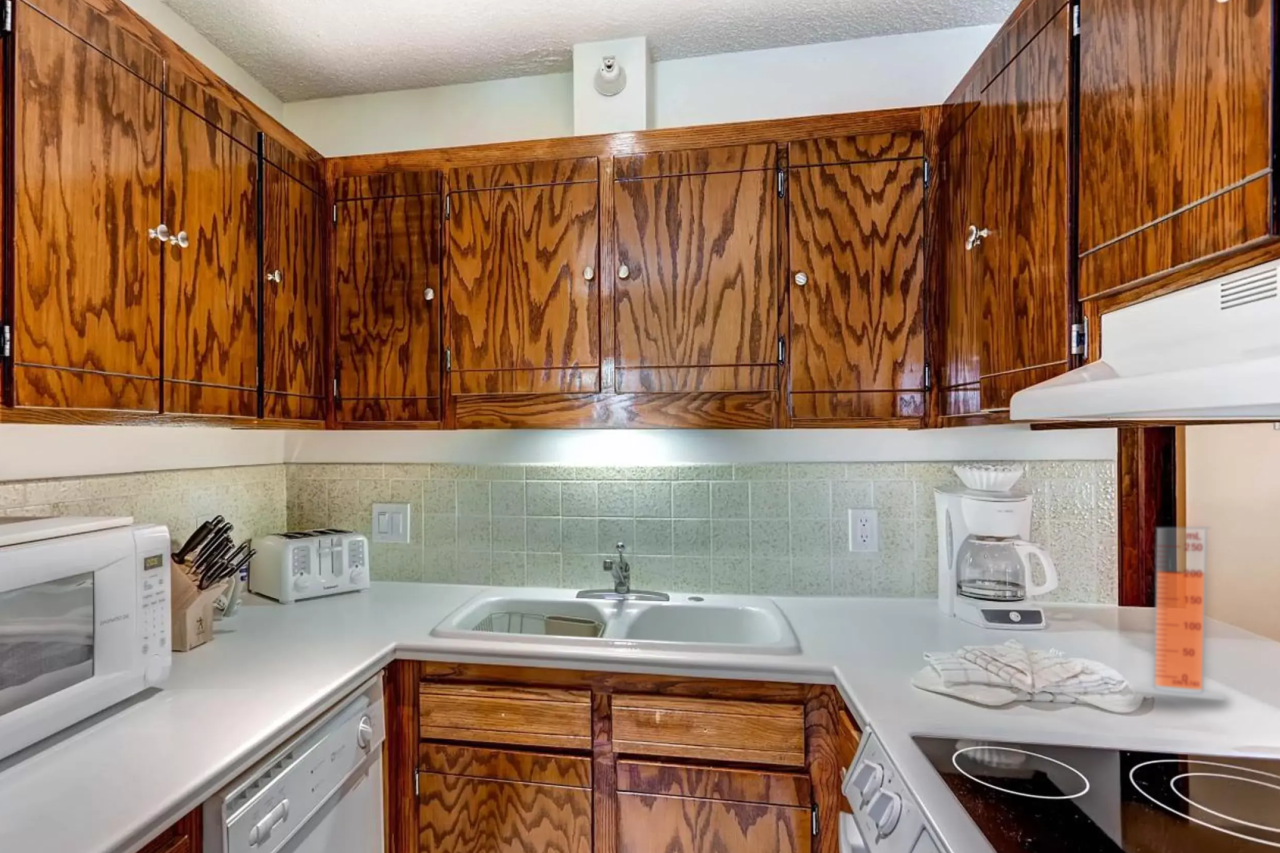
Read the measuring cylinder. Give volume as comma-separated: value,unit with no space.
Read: 200,mL
